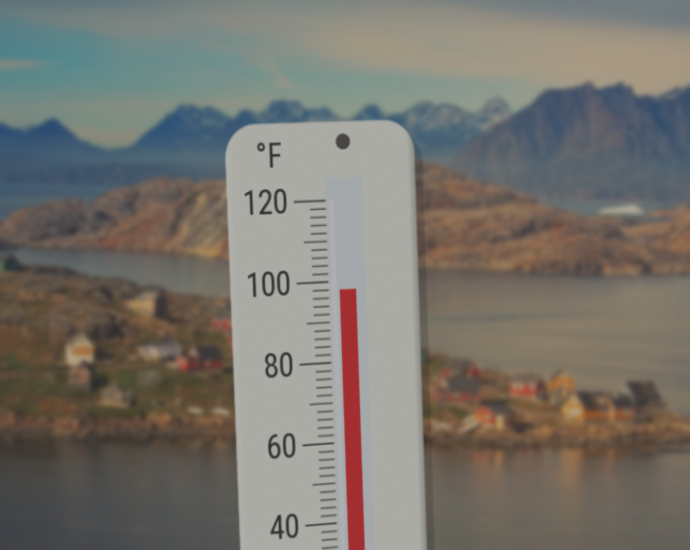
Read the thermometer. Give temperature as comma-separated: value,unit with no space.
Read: 98,°F
